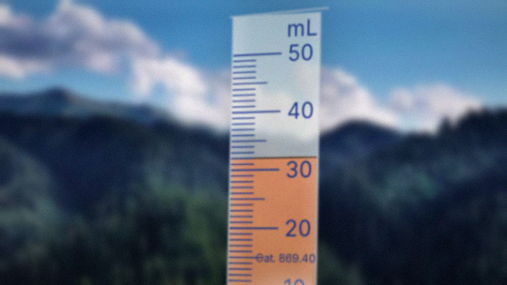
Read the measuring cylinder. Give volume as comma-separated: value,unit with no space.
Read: 32,mL
